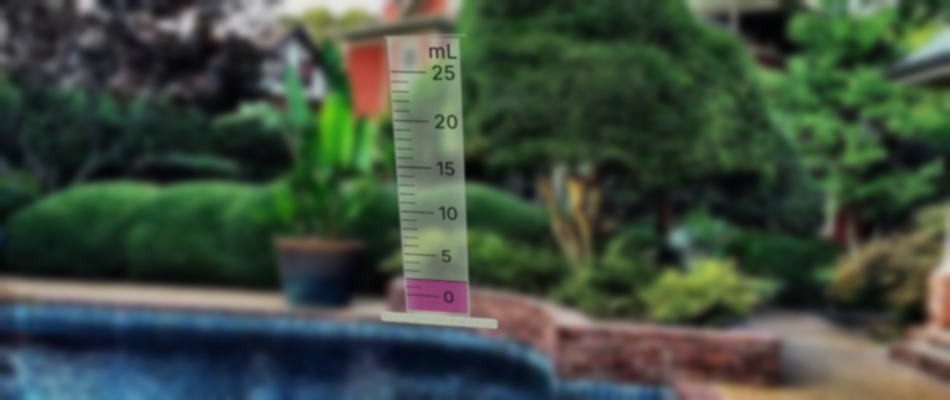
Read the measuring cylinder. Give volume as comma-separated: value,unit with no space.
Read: 2,mL
